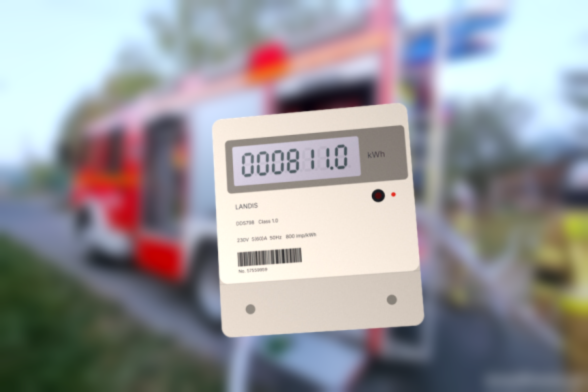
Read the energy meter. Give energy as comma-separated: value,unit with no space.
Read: 811.0,kWh
